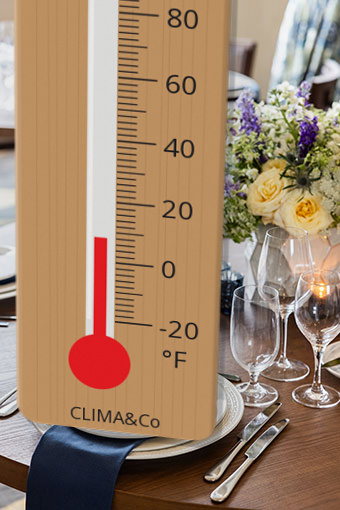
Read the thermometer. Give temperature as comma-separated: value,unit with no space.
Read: 8,°F
